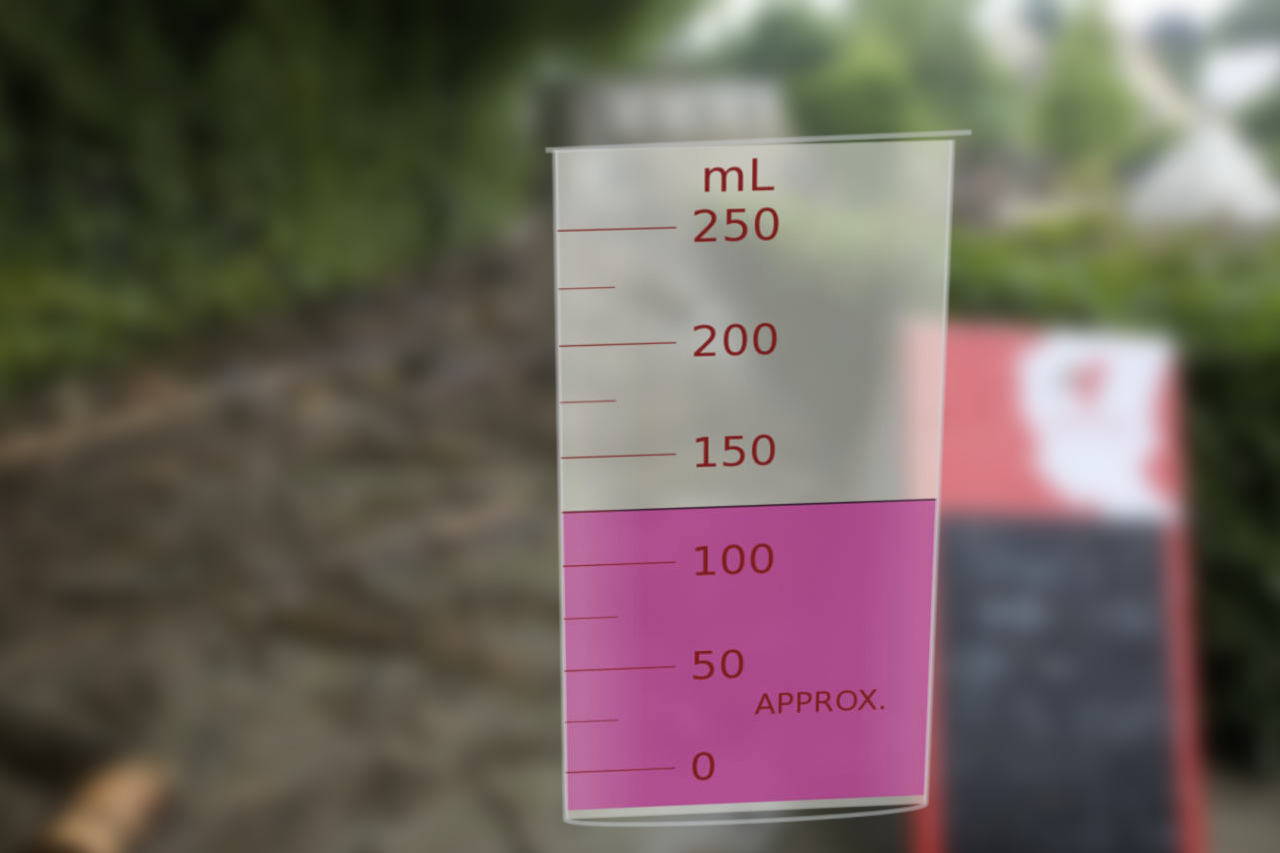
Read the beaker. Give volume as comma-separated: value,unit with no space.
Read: 125,mL
